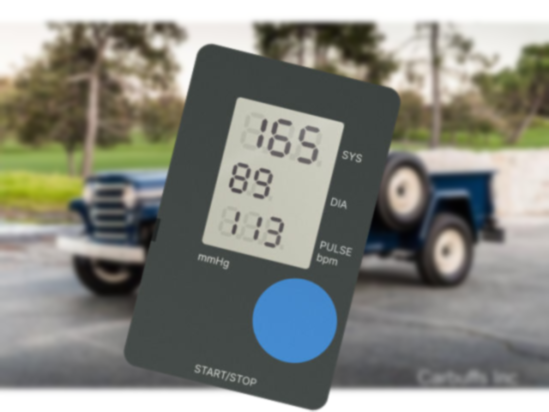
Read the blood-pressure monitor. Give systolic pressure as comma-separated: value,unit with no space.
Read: 165,mmHg
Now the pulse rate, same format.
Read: 113,bpm
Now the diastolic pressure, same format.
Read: 89,mmHg
